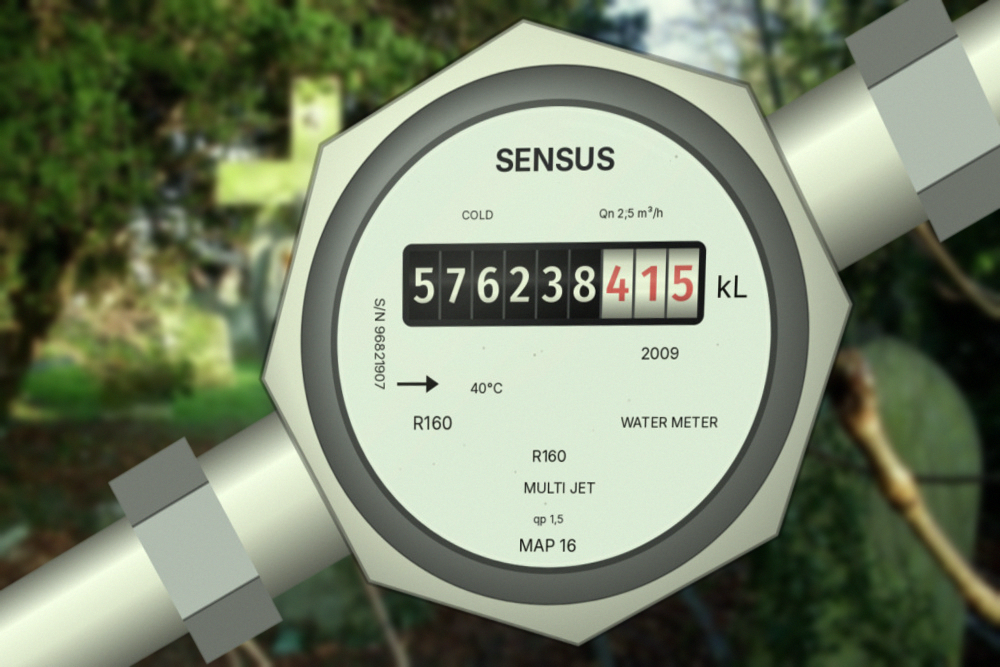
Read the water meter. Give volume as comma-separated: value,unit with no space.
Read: 576238.415,kL
